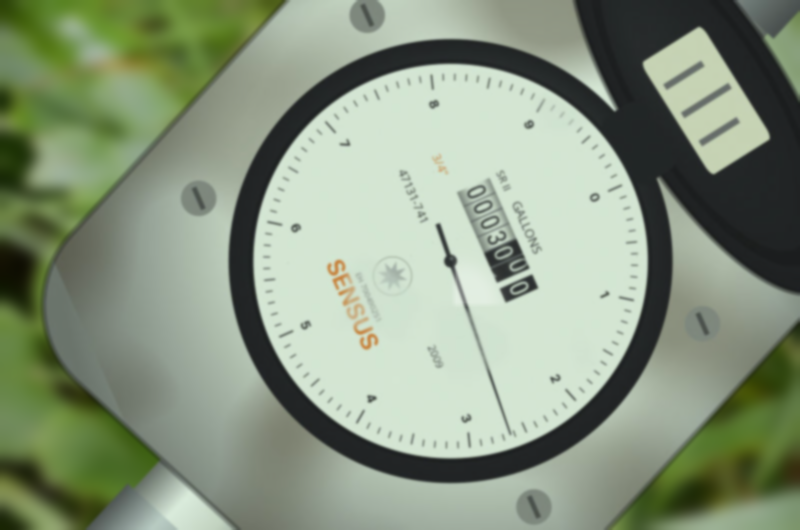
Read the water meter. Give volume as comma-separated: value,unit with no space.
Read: 3002.6,gal
